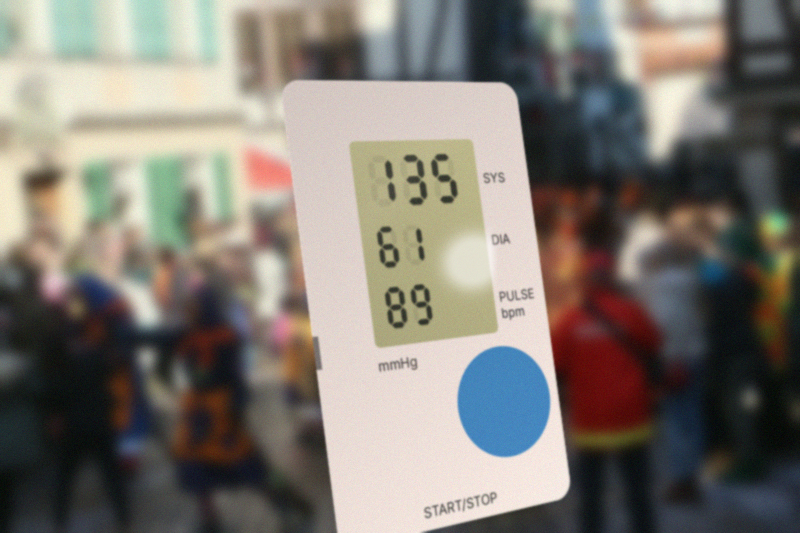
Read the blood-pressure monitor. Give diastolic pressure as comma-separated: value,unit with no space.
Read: 61,mmHg
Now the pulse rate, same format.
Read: 89,bpm
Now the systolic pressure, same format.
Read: 135,mmHg
